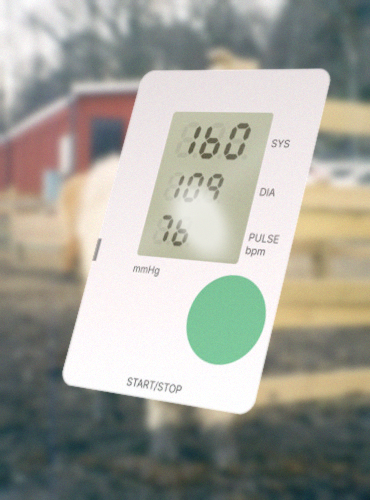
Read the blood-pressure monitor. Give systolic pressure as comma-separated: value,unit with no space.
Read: 160,mmHg
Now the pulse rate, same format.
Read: 76,bpm
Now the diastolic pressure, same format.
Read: 109,mmHg
